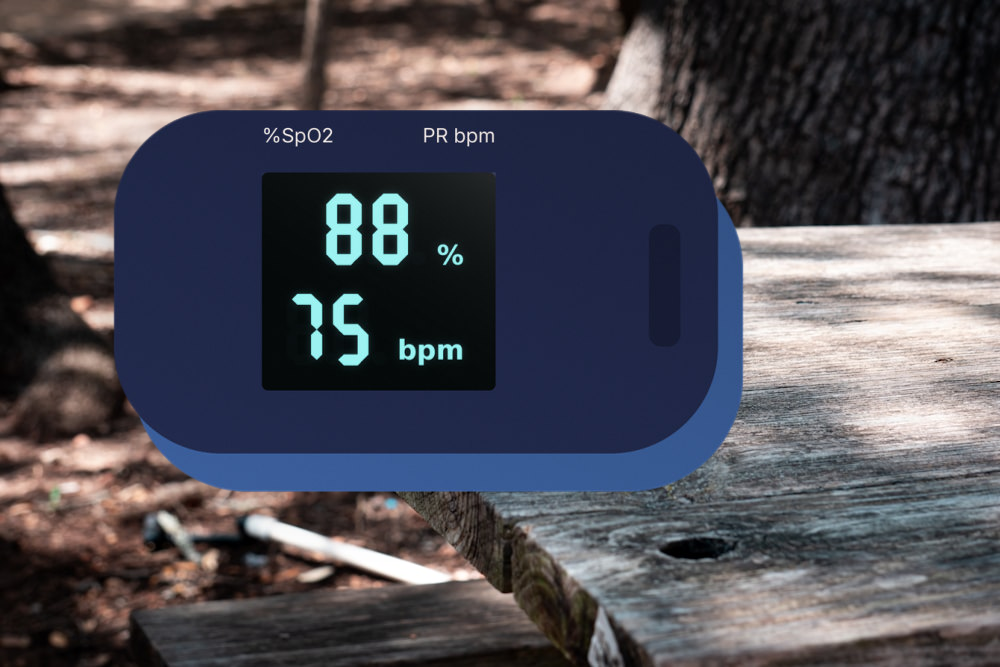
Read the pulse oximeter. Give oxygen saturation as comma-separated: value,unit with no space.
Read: 88,%
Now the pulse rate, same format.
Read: 75,bpm
